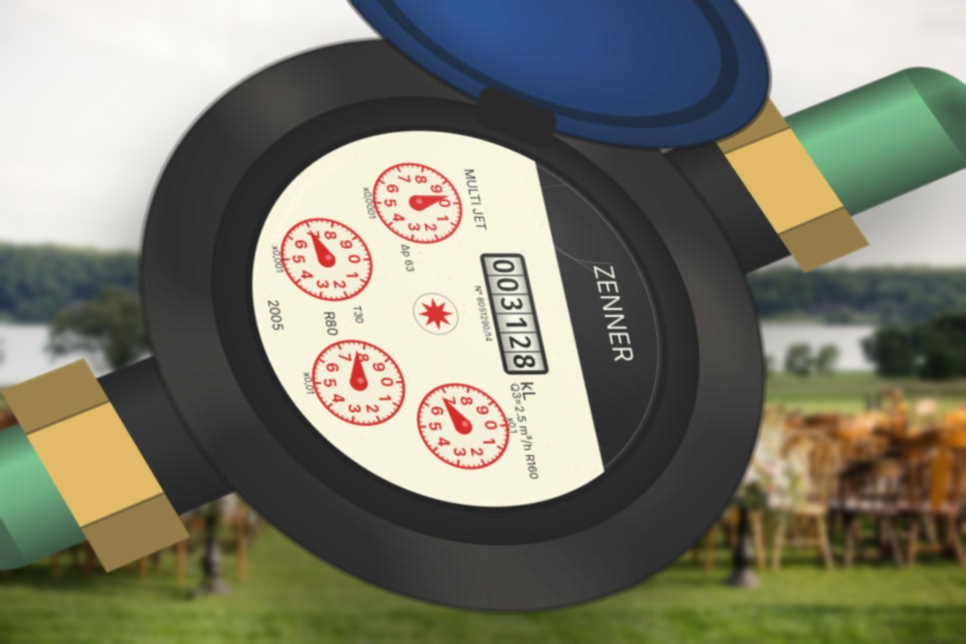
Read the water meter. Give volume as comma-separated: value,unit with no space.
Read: 3128.6769,kL
